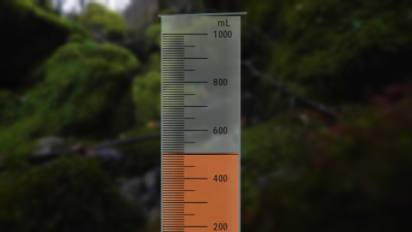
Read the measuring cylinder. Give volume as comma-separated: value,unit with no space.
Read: 500,mL
